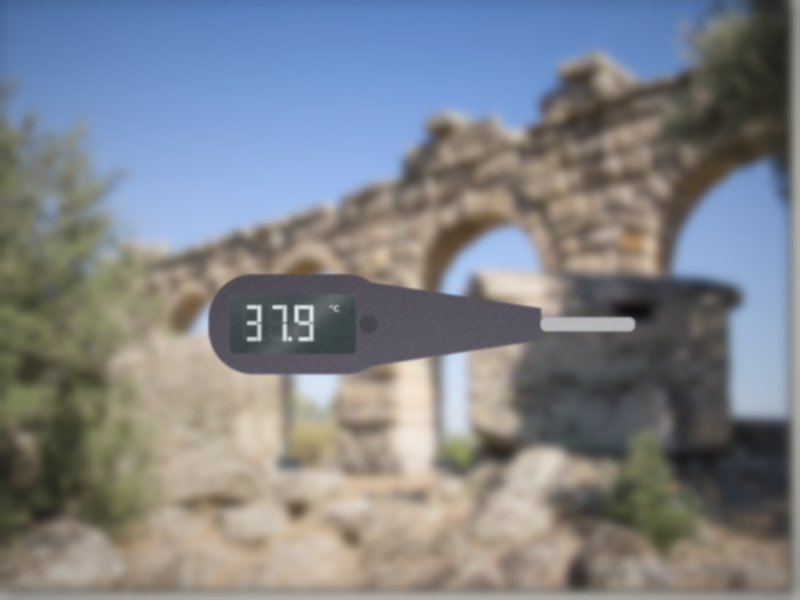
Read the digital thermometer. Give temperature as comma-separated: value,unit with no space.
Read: 37.9,°C
